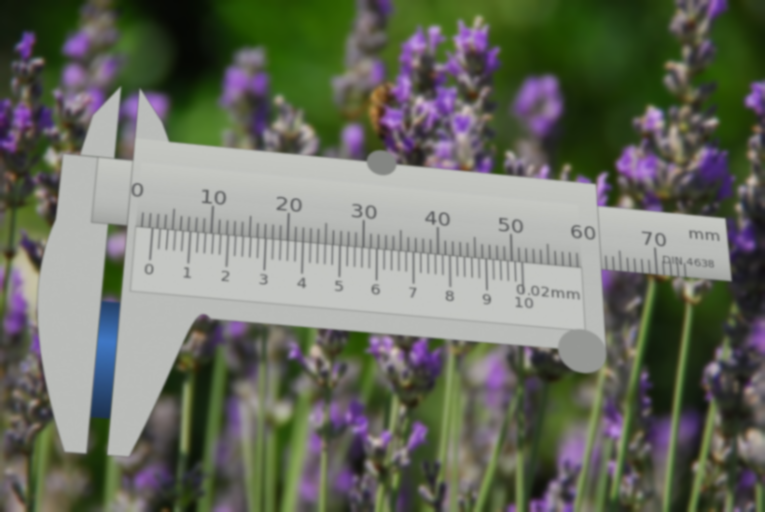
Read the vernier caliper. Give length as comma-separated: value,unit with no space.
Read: 2.4,mm
